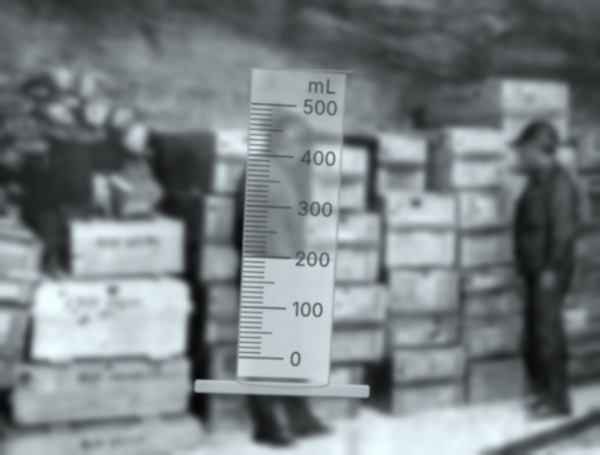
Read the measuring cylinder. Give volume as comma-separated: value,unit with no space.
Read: 200,mL
